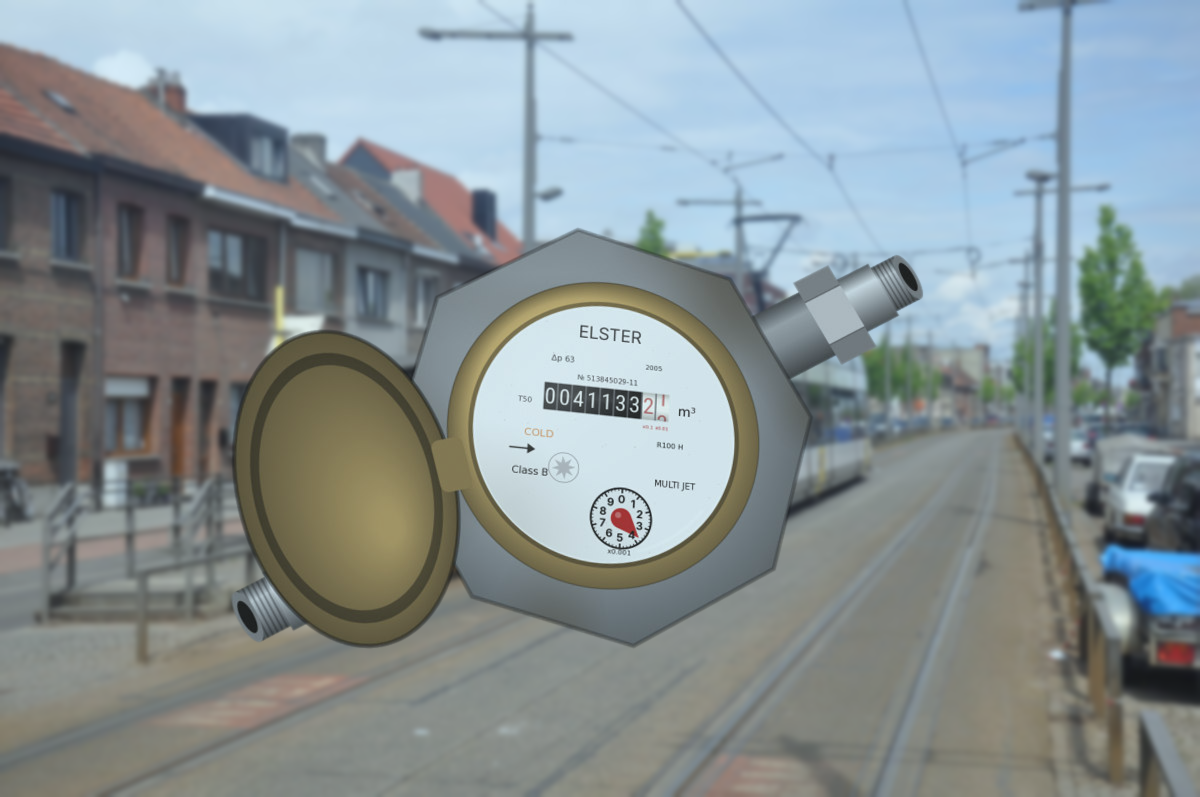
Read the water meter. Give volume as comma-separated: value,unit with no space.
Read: 41133.213,m³
